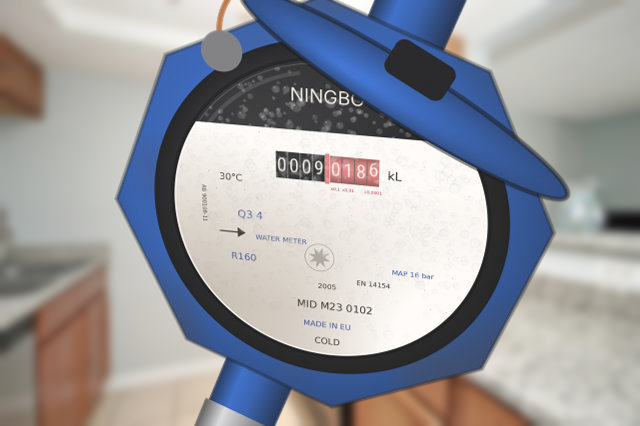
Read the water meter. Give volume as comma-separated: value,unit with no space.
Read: 9.0186,kL
